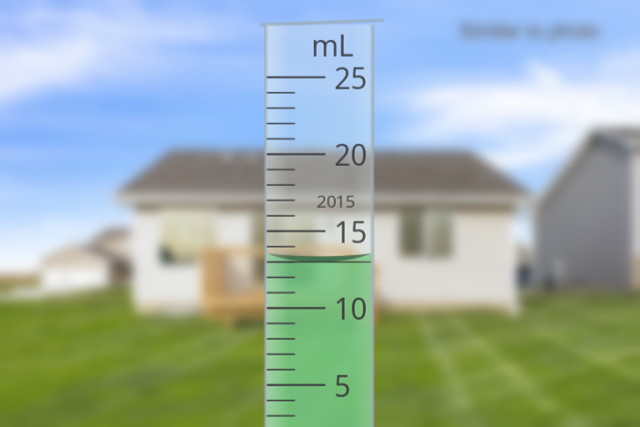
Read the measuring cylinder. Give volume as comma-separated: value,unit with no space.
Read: 13,mL
